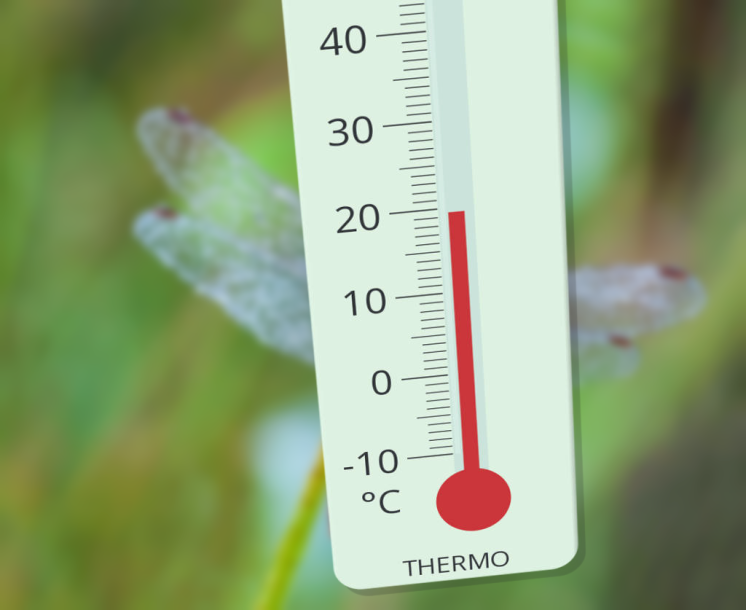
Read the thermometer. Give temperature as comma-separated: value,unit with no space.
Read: 19.5,°C
